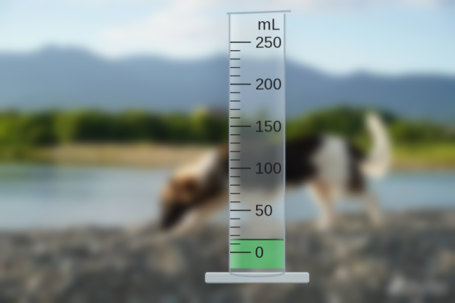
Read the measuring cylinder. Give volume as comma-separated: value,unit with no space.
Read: 15,mL
